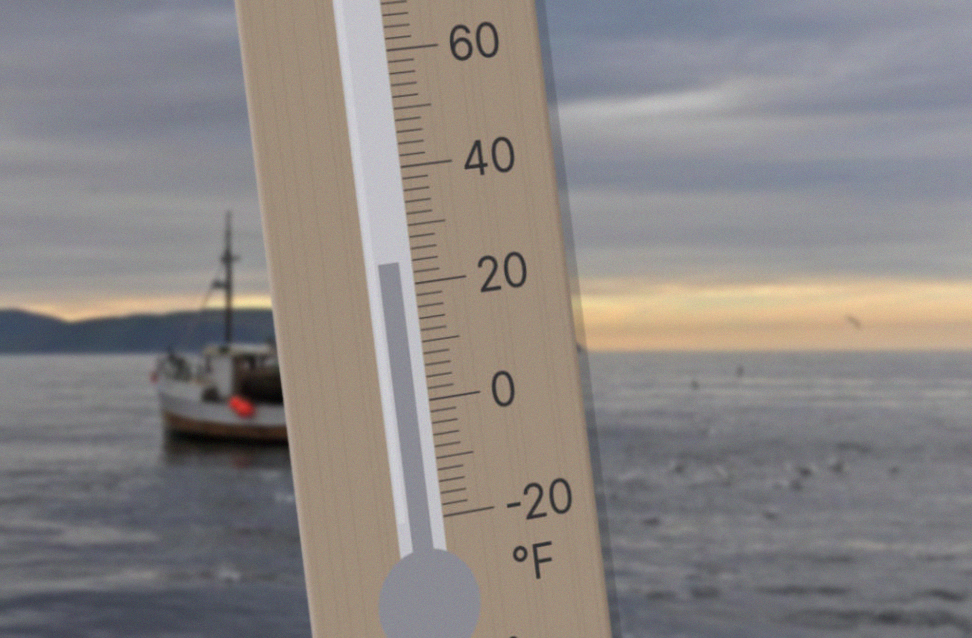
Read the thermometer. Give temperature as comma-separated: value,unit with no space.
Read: 24,°F
